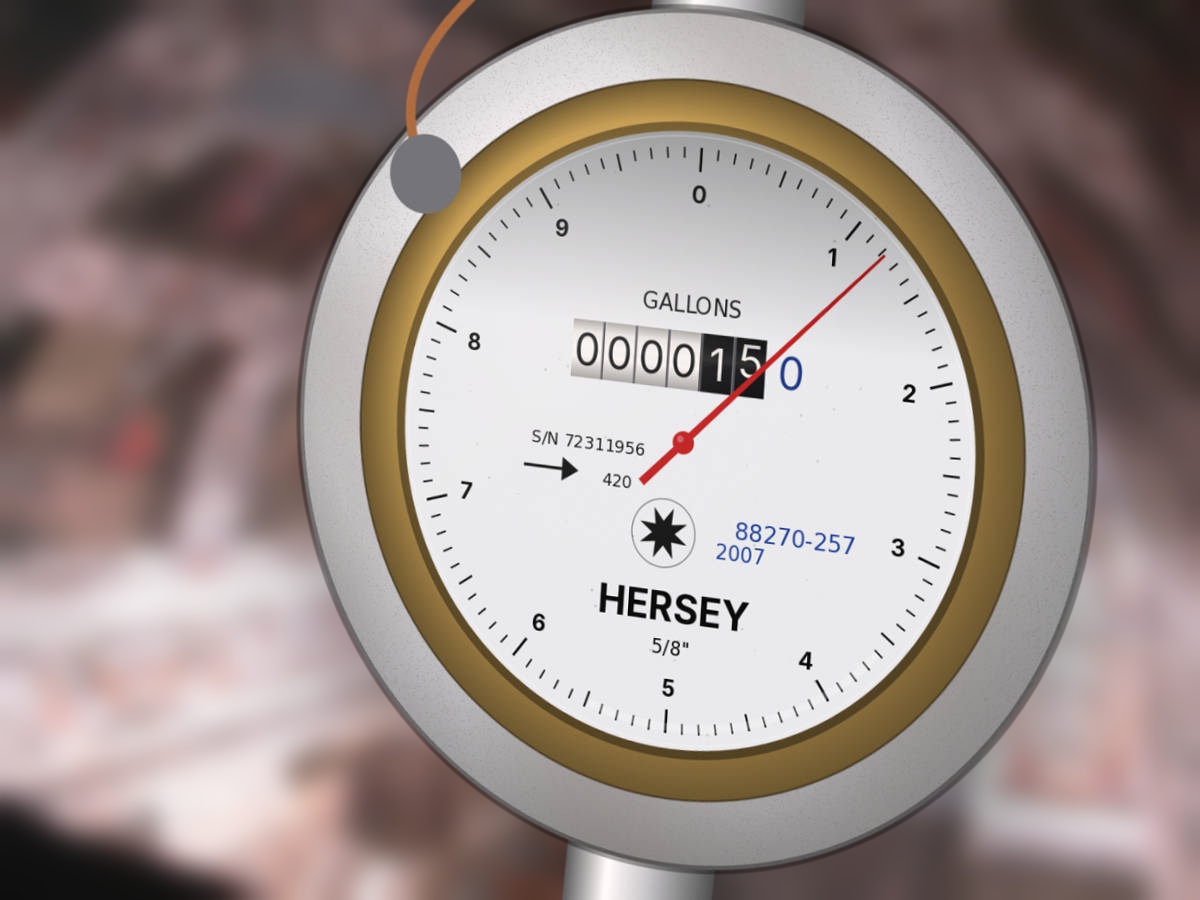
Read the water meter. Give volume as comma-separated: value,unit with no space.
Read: 151.2,gal
